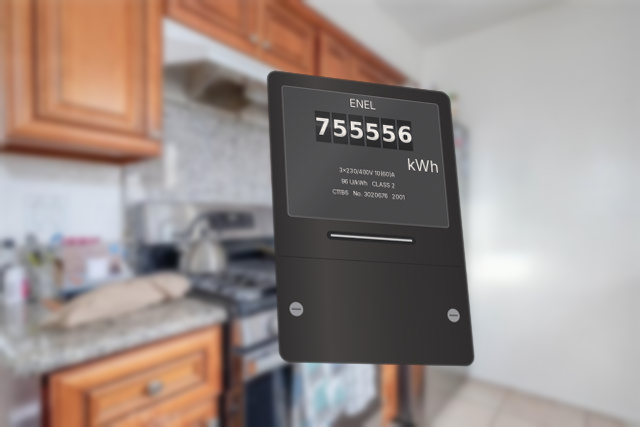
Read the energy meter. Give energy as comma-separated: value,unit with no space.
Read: 755556,kWh
